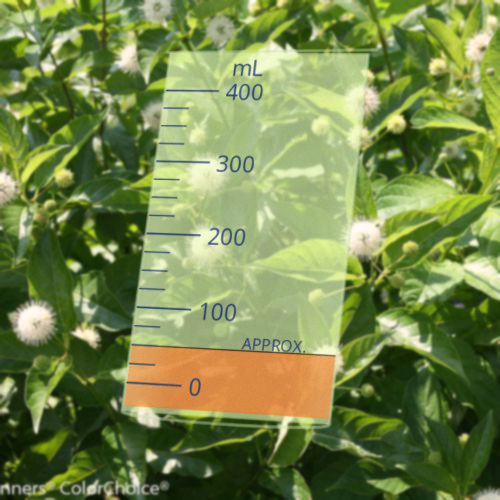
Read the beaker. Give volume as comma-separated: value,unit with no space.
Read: 50,mL
